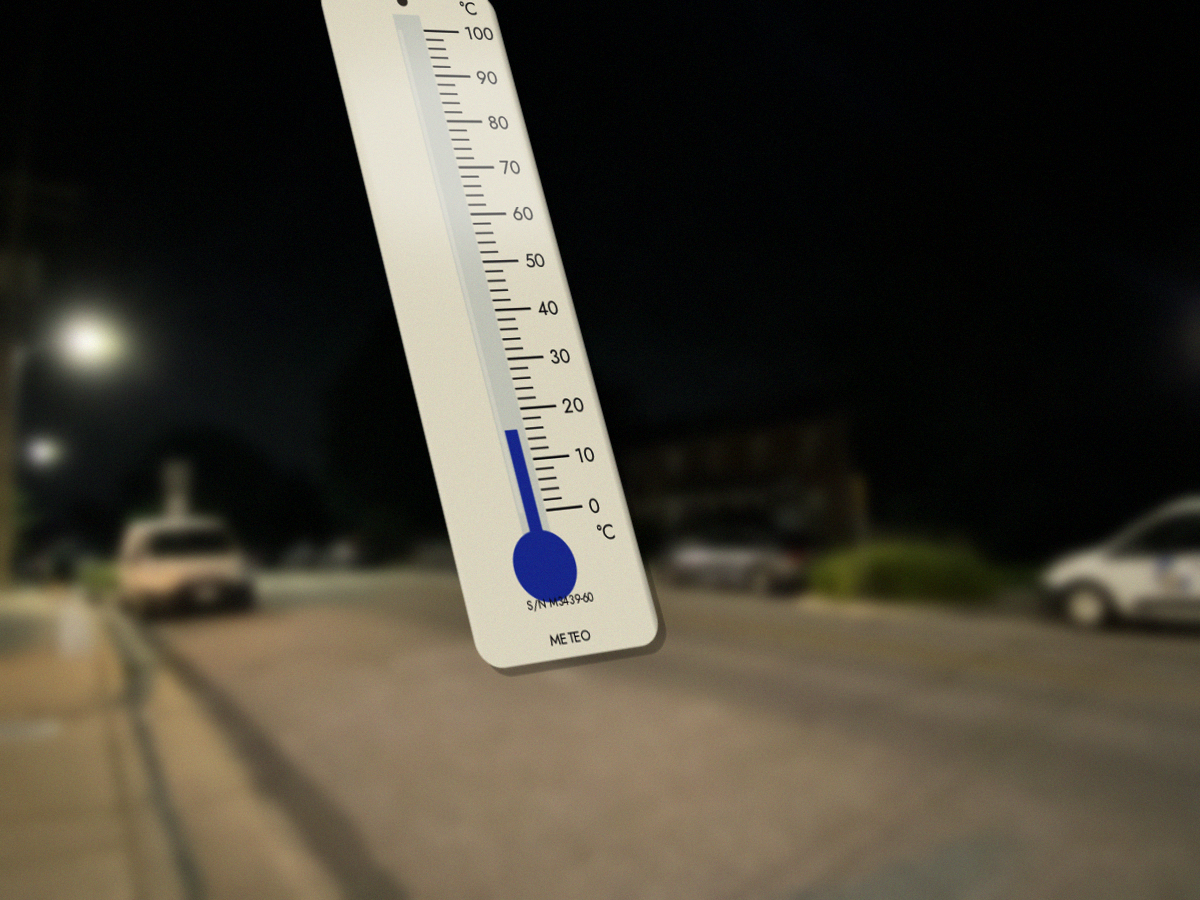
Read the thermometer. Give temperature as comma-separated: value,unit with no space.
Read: 16,°C
